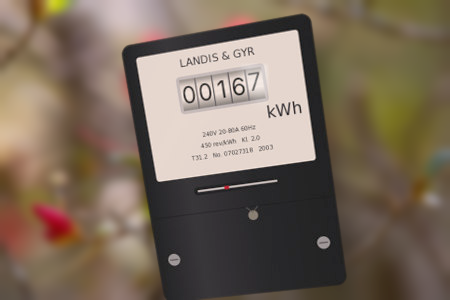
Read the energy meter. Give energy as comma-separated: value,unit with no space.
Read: 167,kWh
